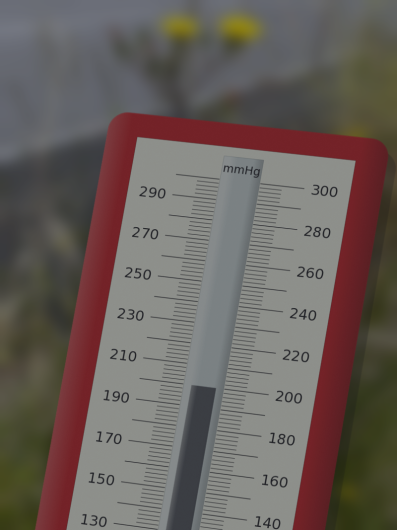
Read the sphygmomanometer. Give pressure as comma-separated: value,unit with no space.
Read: 200,mmHg
